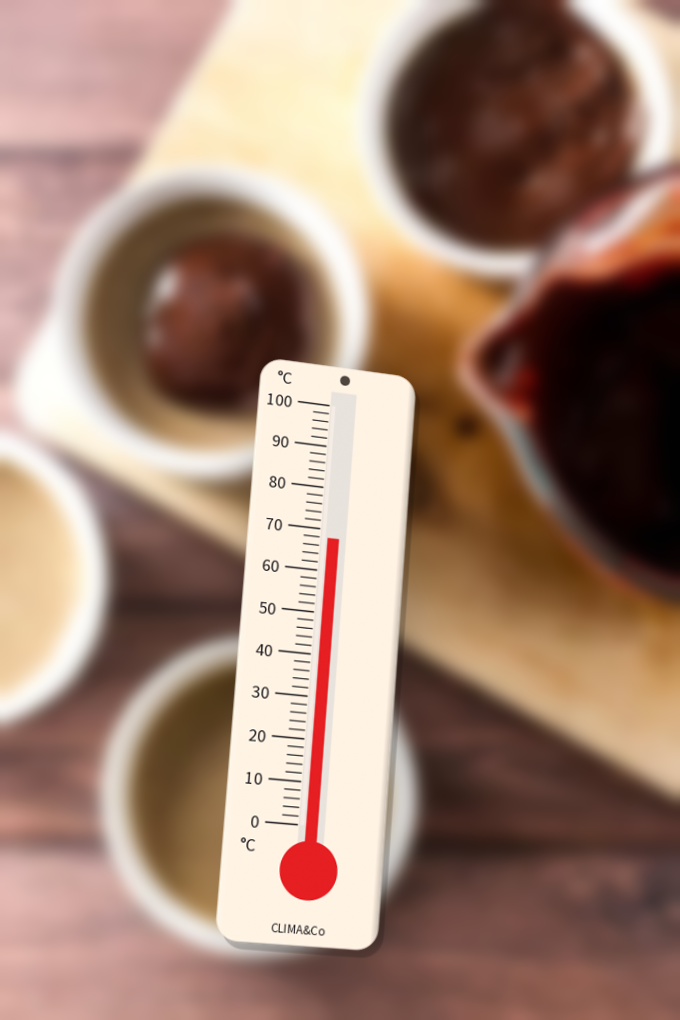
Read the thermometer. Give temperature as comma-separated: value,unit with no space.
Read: 68,°C
